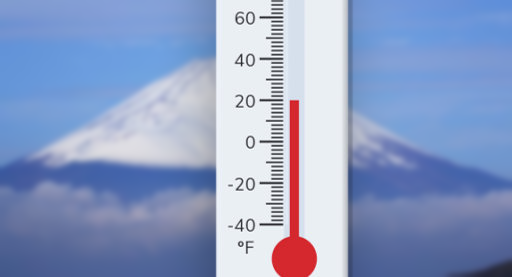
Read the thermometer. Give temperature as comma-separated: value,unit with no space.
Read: 20,°F
